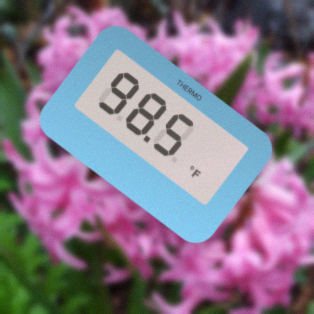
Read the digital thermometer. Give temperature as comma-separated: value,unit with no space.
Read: 98.5,°F
